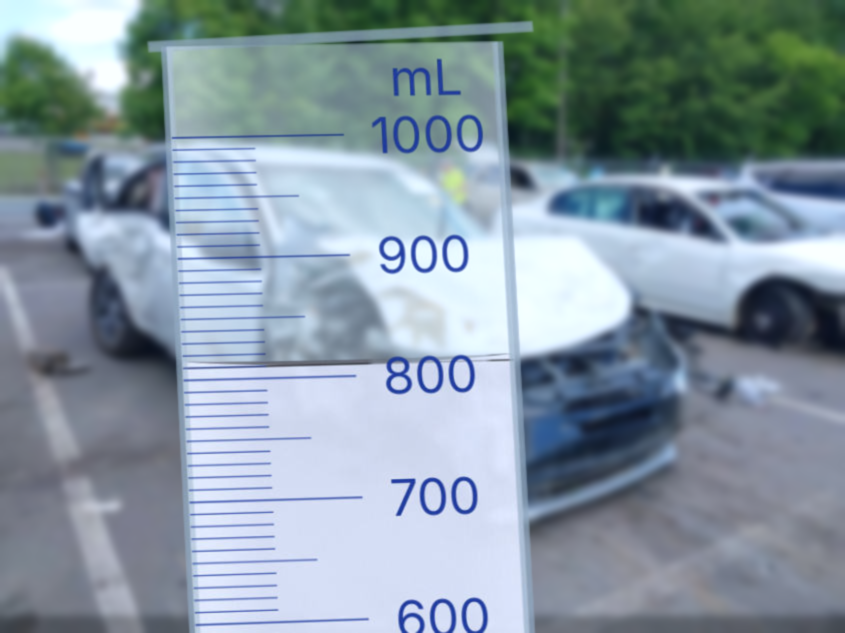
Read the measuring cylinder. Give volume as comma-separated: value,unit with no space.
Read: 810,mL
